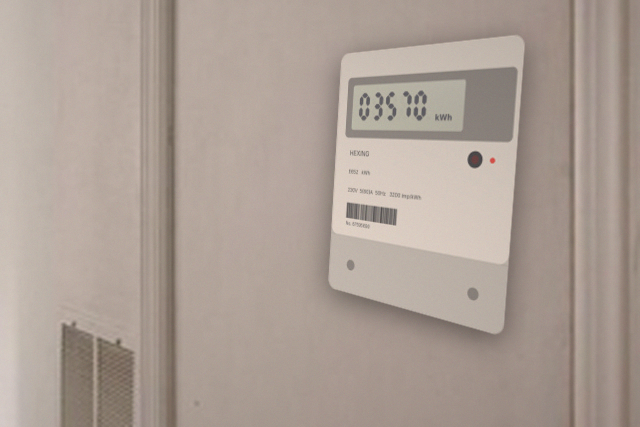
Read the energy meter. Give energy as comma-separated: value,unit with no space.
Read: 3570,kWh
